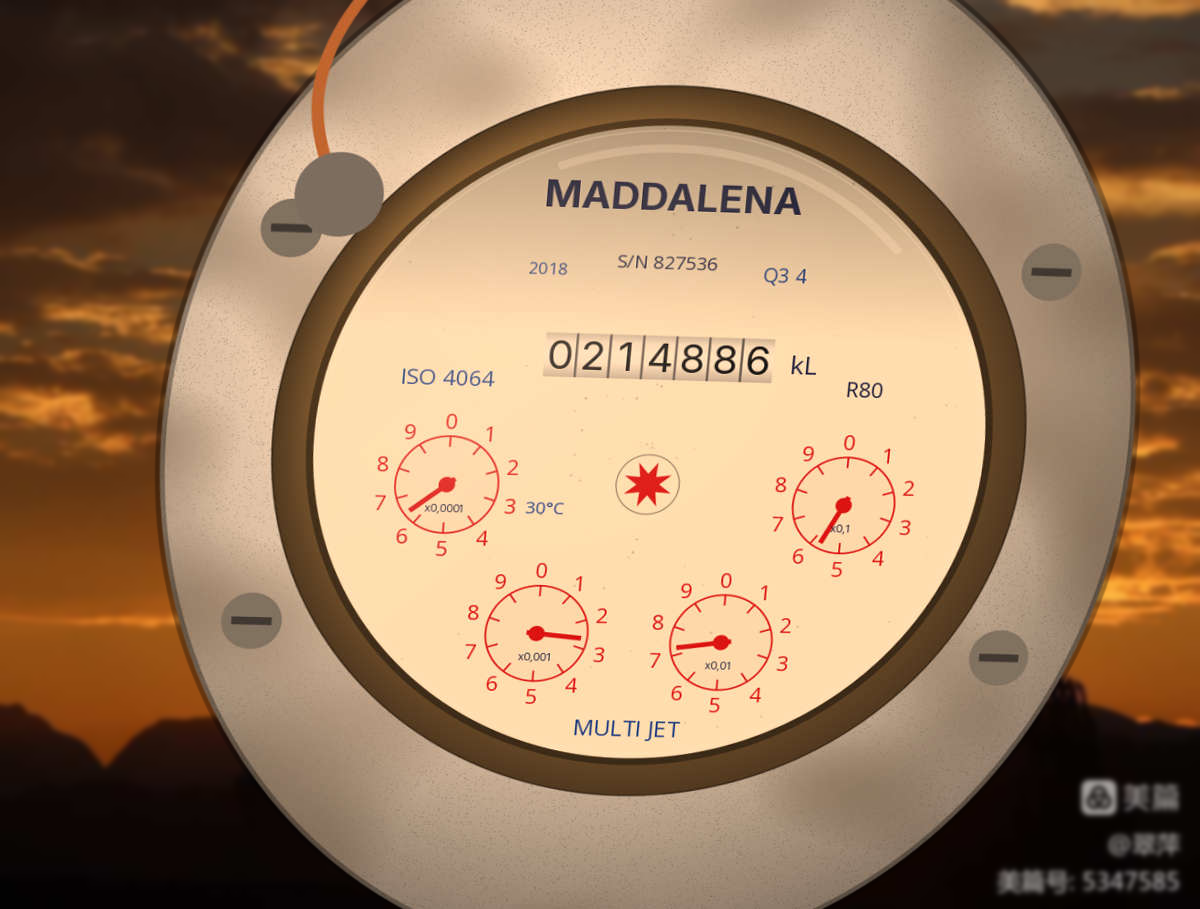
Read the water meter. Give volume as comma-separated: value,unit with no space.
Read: 214886.5726,kL
